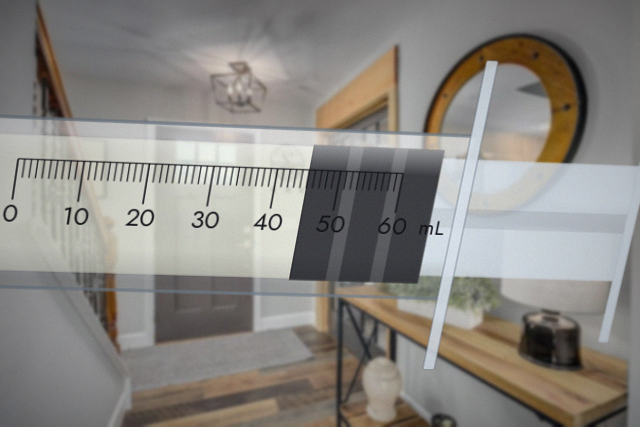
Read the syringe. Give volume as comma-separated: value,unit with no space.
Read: 45,mL
